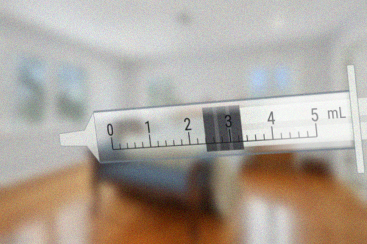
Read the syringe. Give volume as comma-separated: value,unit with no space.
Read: 2.4,mL
